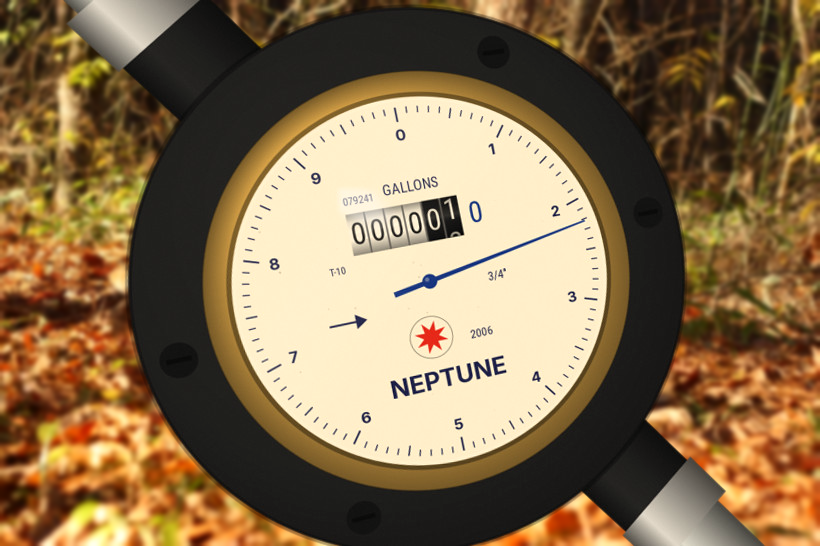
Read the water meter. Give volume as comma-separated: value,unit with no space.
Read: 12.2,gal
